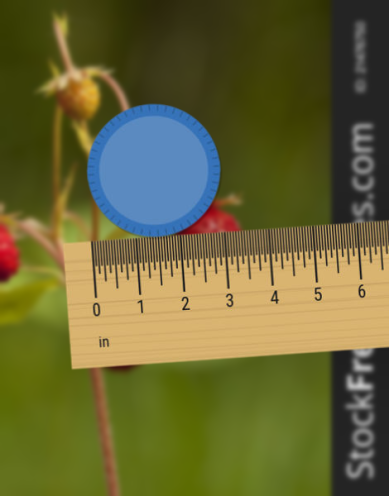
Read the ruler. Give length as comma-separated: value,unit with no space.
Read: 3,in
